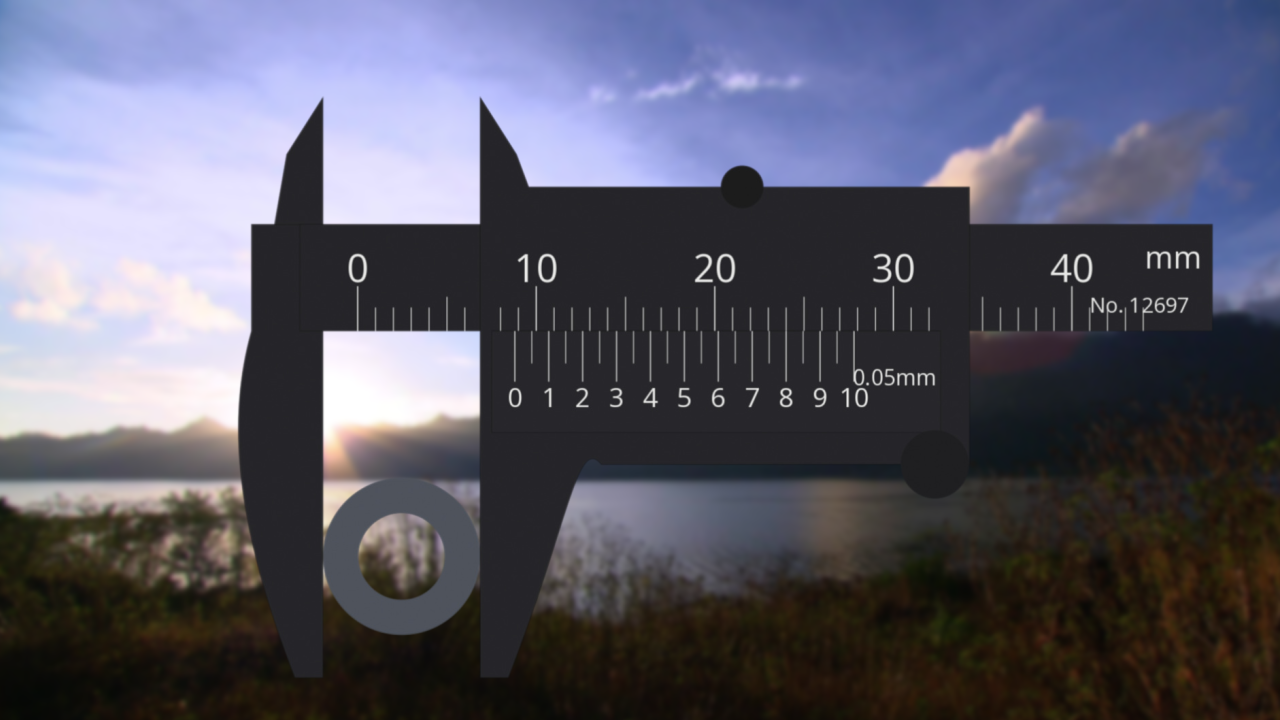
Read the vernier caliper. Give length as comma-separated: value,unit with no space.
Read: 8.8,mm
